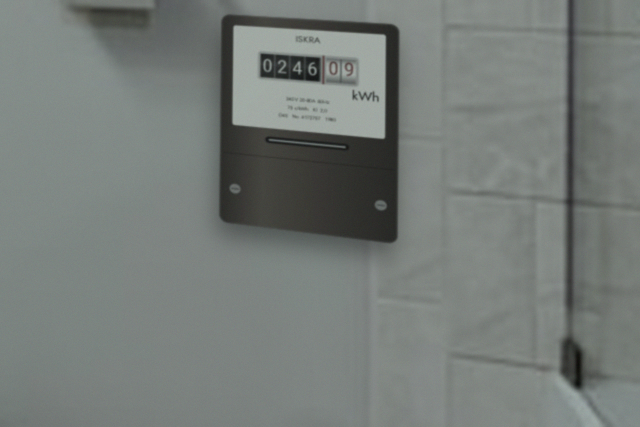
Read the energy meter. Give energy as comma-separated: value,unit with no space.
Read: 246.09,kWh
